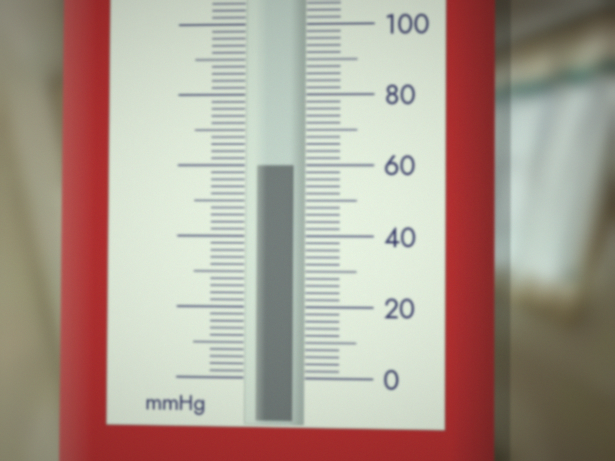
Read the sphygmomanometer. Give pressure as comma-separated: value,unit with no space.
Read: 60,mmHg
